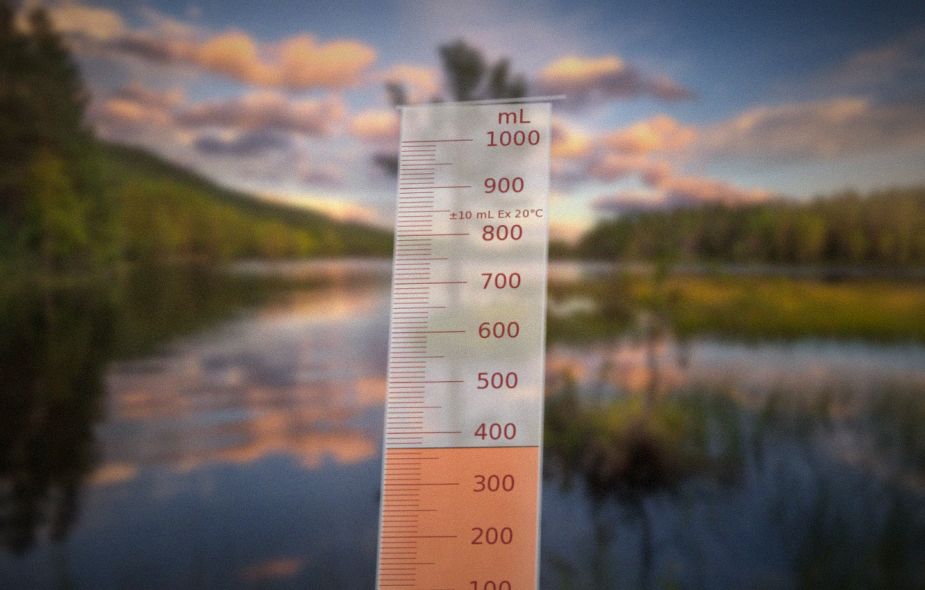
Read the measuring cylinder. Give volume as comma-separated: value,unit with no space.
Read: 370,mL
